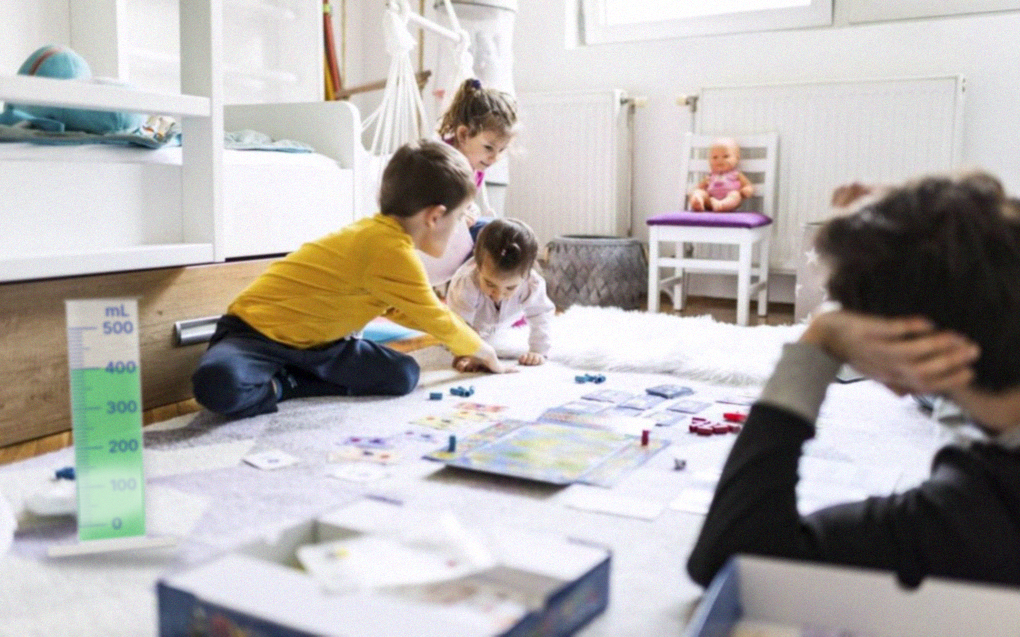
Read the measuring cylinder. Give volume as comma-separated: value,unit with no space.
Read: 400,mL
